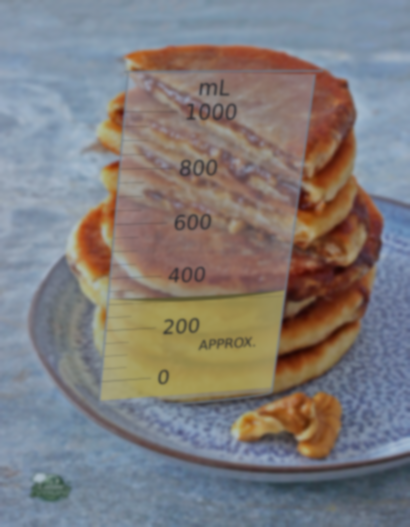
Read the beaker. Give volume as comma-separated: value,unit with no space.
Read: 300,mL
